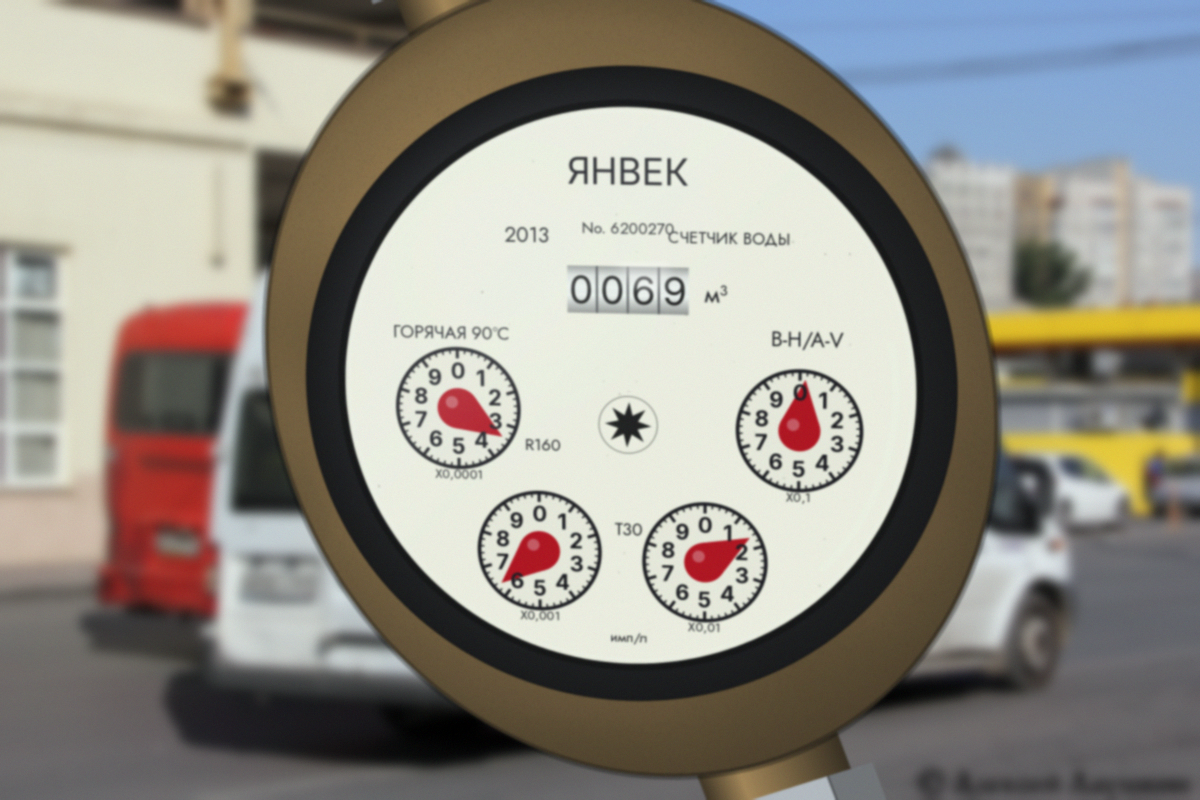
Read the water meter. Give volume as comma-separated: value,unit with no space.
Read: 69.0163,m³
